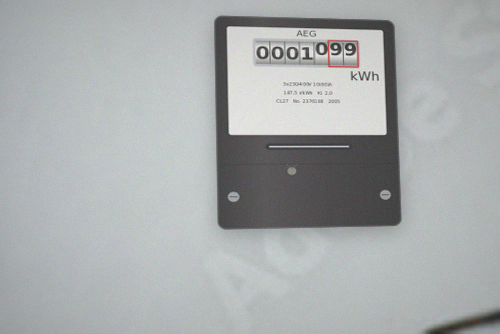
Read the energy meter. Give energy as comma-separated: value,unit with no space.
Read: 10.99,kWh
